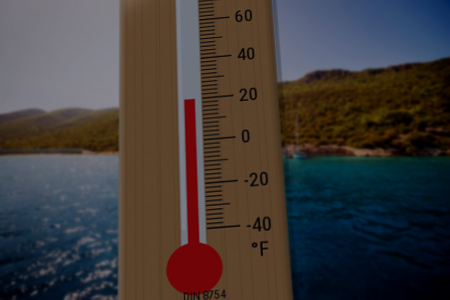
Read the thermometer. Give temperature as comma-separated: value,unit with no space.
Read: 20,°F
